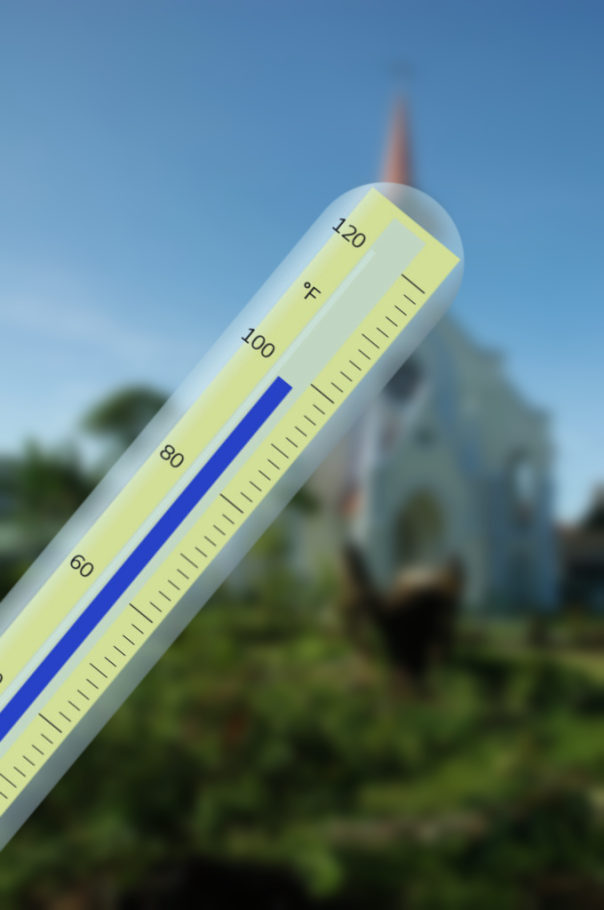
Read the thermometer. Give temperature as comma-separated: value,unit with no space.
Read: 98,°F
